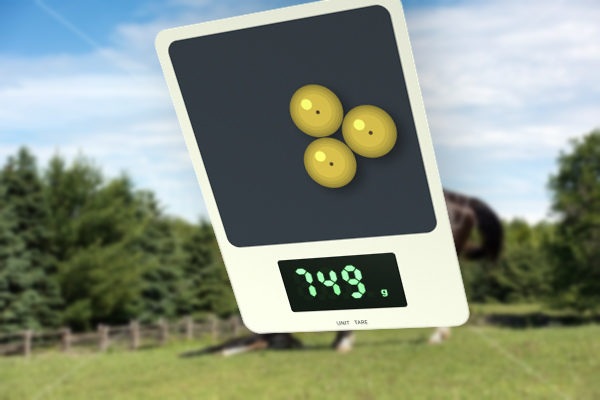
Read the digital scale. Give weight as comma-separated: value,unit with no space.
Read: 749,g
